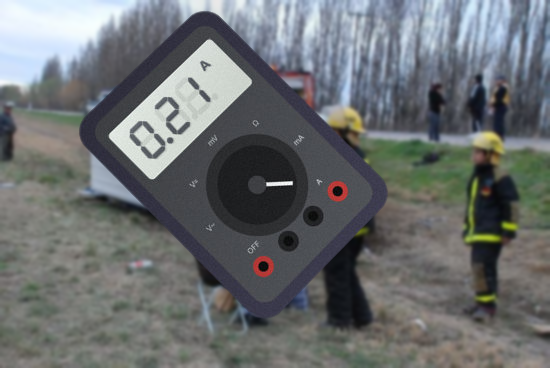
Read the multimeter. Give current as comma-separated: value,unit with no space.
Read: 0.21,A
